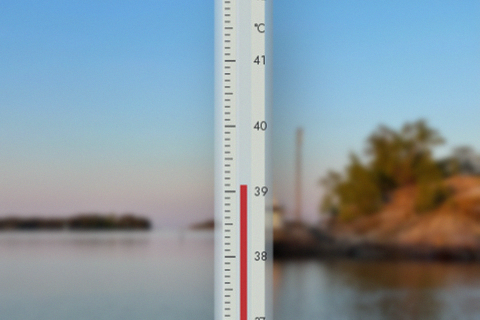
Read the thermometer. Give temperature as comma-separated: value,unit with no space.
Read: 39.1,°C
